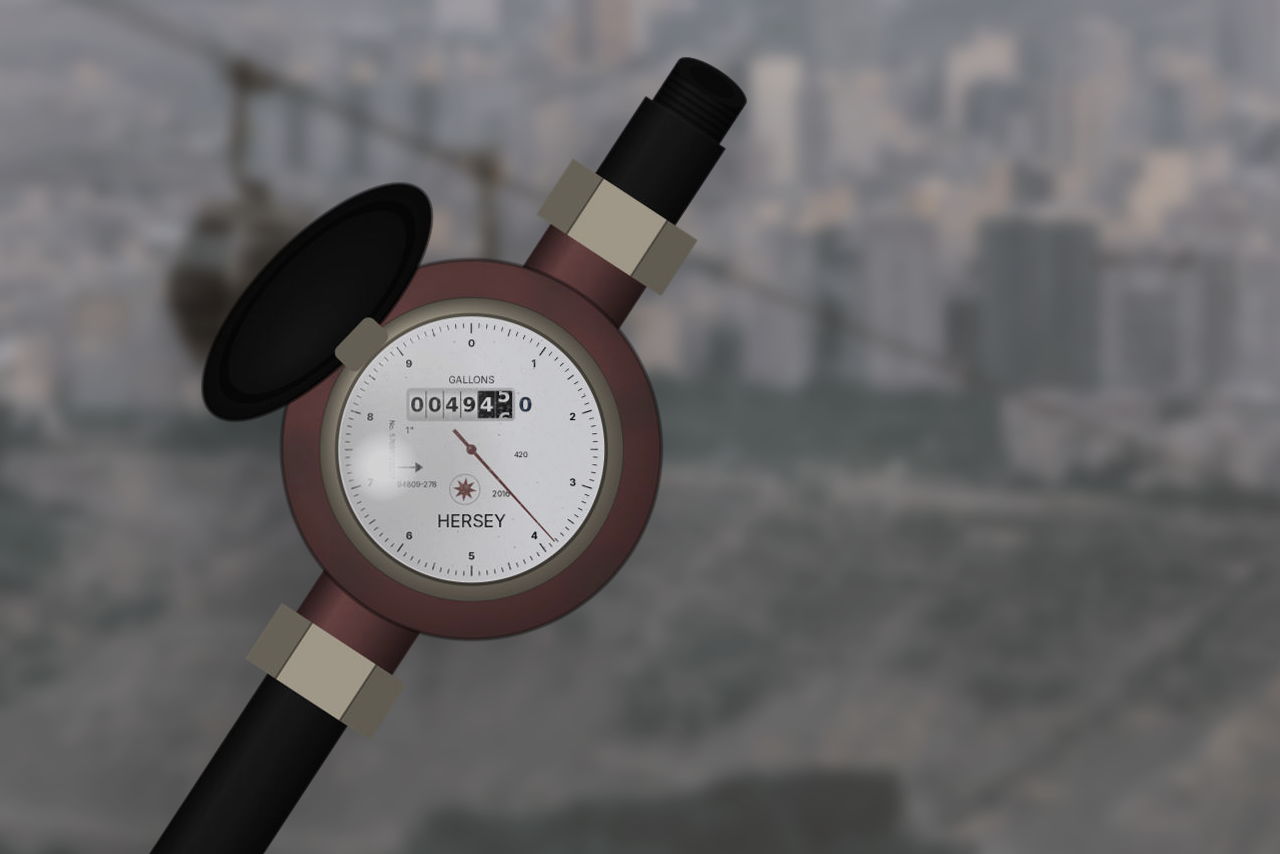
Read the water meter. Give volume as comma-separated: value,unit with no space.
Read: 49453.8,gal
